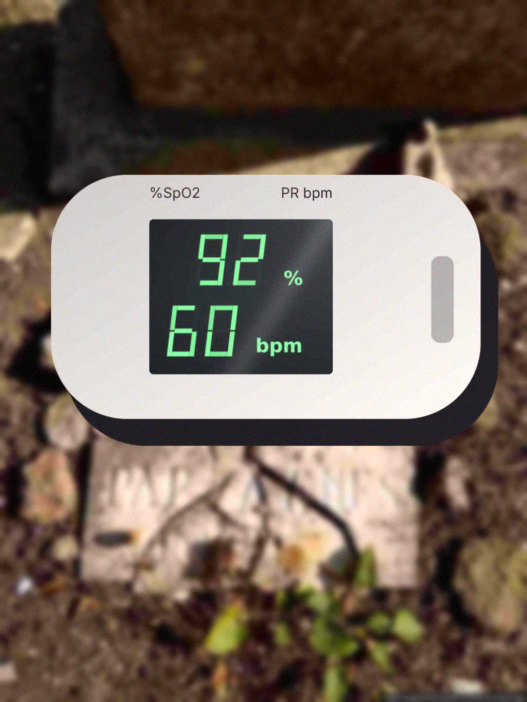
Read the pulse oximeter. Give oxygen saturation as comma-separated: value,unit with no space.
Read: 92,%
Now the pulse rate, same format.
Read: 60,bpm
